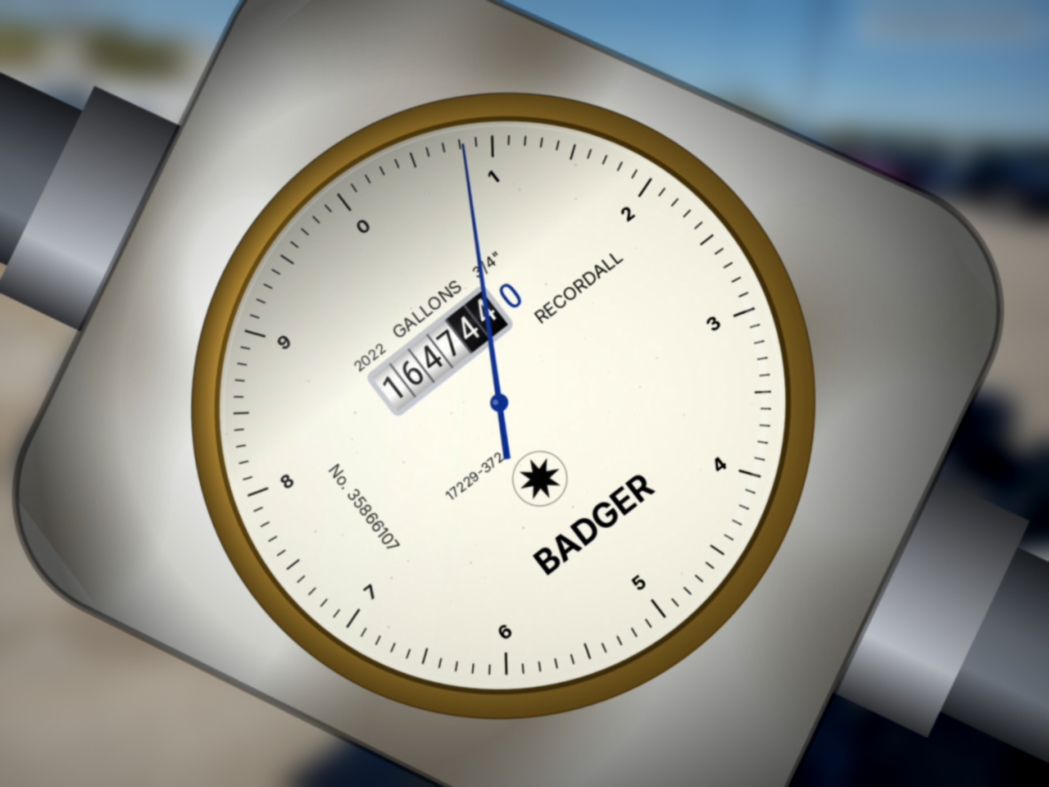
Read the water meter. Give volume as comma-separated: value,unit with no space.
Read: 1647440.8,gal
